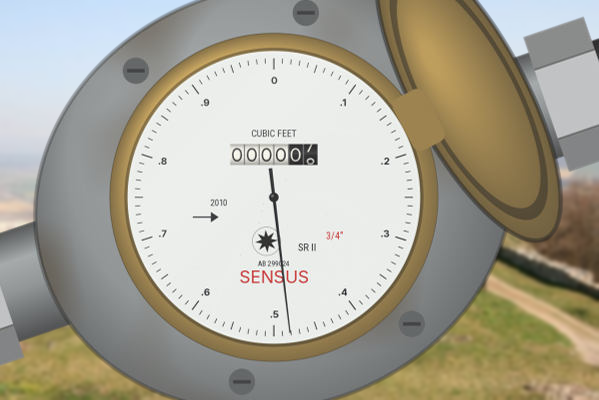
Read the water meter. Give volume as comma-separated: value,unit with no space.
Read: 7.48,ft³
